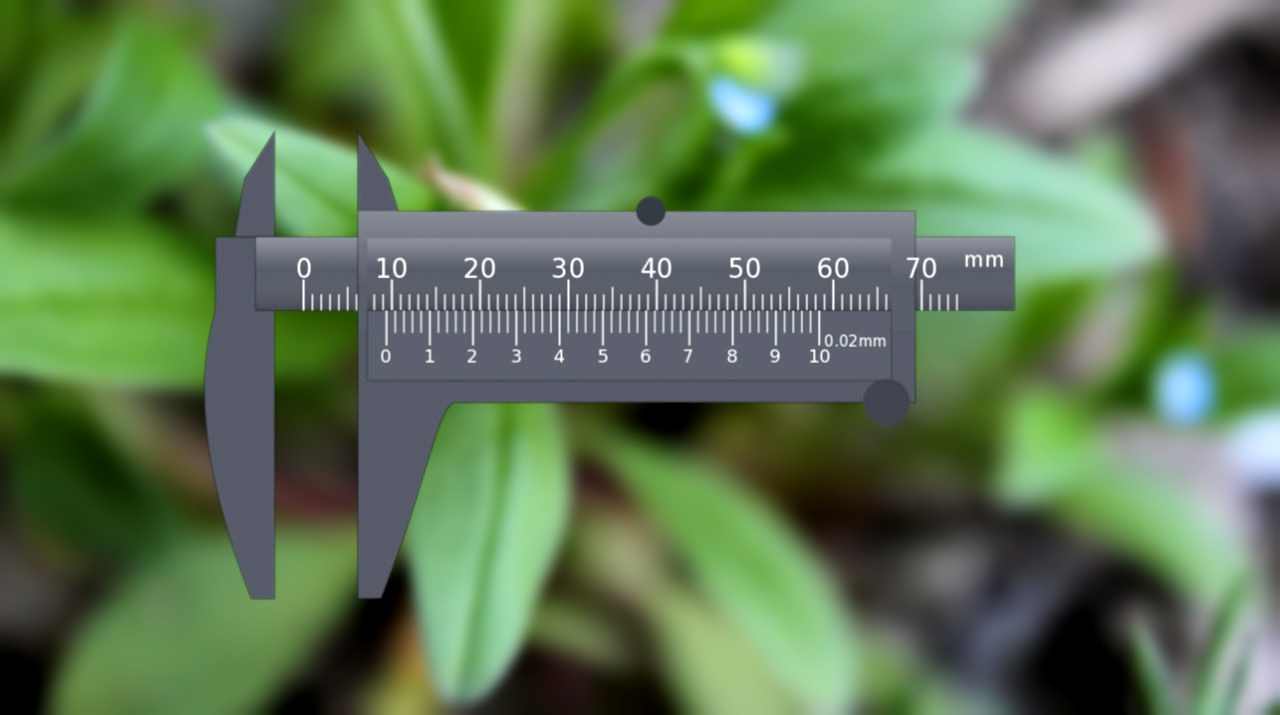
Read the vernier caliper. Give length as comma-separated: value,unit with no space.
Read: 9.4,mm
